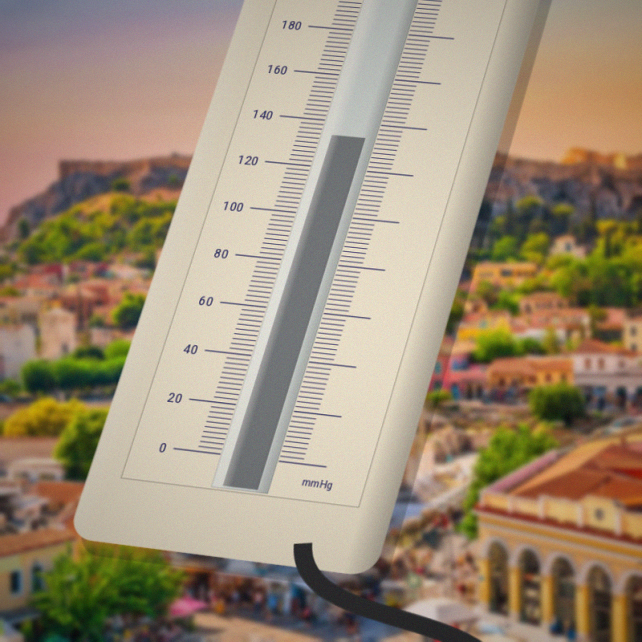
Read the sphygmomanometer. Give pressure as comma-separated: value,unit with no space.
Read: 134,mmHg
